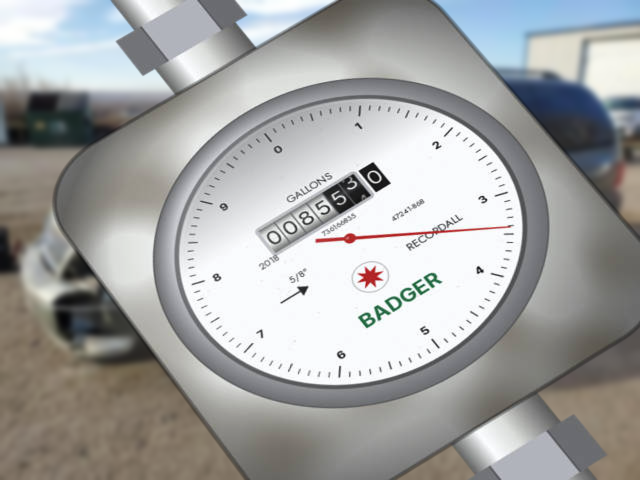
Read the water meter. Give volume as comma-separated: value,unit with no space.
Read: 85533.4,gal
